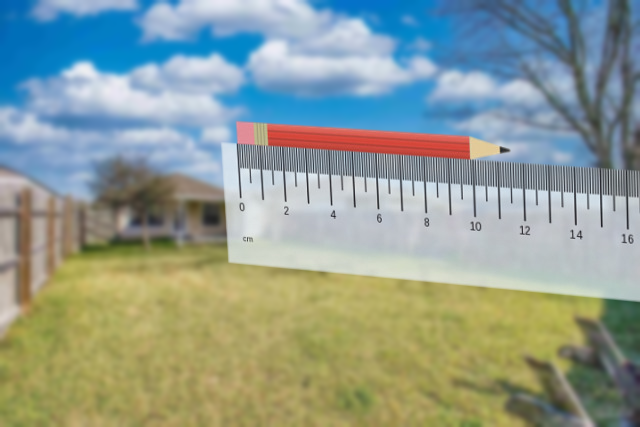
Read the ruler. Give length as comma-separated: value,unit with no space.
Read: 11.5,cm
